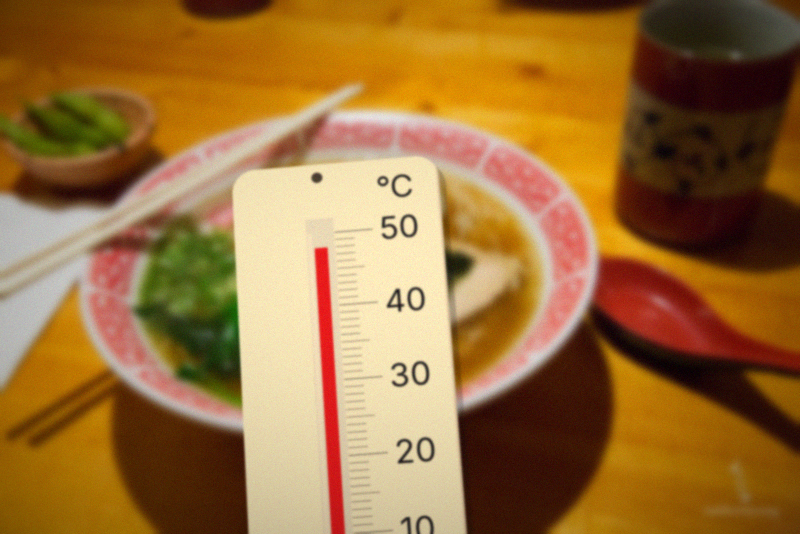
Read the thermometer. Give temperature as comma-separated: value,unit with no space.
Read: 48,°C
